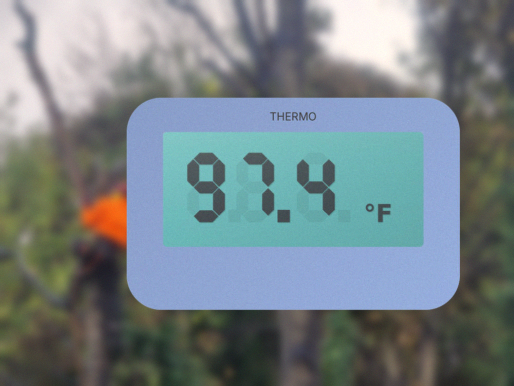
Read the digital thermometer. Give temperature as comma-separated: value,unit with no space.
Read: 97.4,°F
